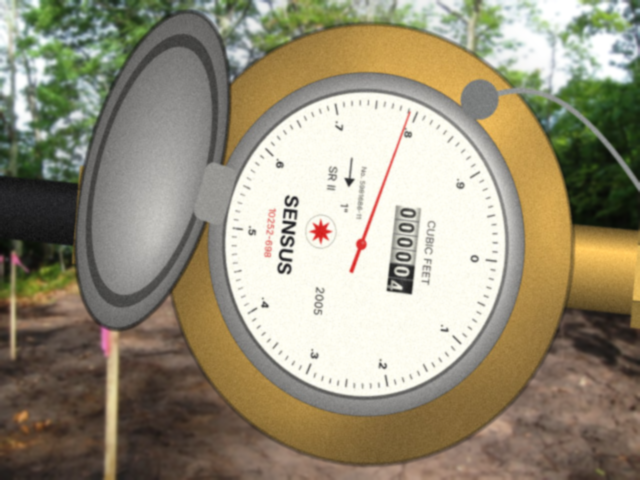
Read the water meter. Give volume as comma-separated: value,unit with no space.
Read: 3.79,ft³
